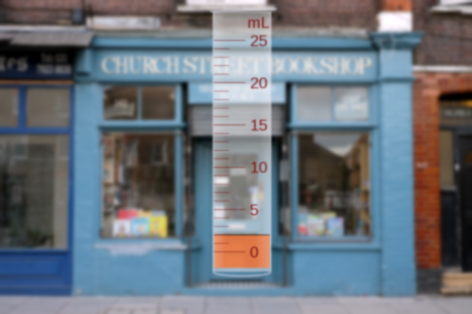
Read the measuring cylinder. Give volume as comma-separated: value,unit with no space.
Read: 2,mL
